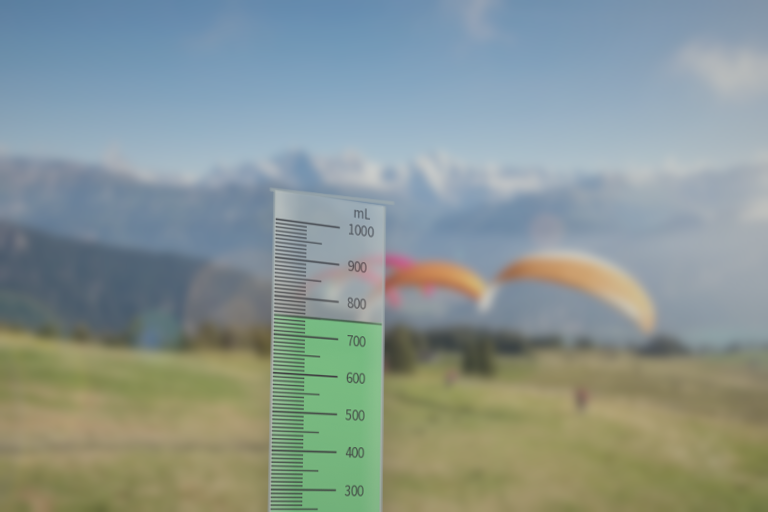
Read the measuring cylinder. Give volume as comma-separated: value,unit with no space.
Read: 750,mL
